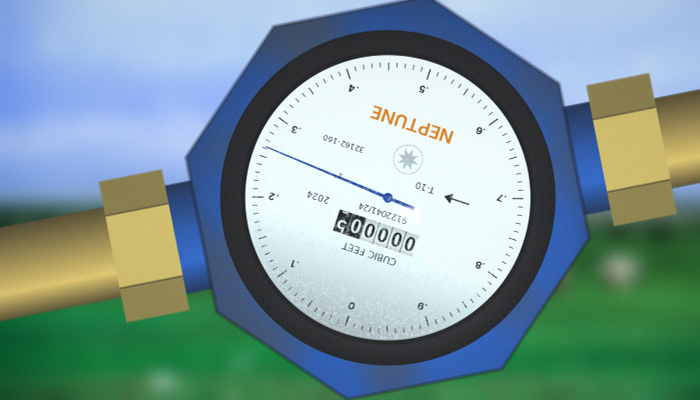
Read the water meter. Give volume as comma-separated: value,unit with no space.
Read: 5.26,ft³
